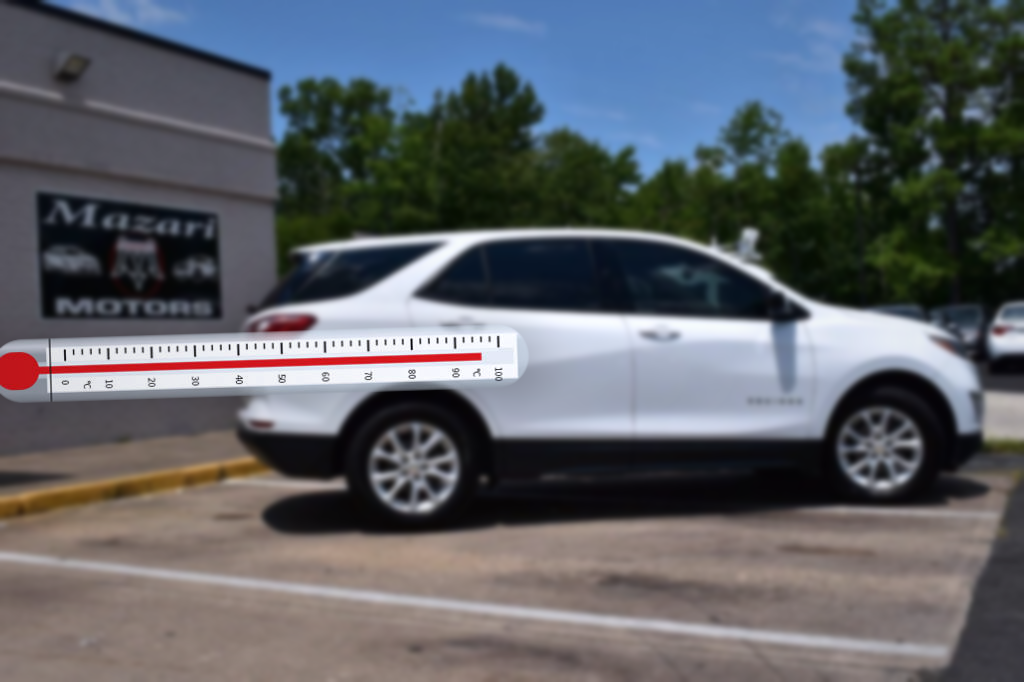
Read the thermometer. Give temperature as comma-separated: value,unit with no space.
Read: 96,°C
